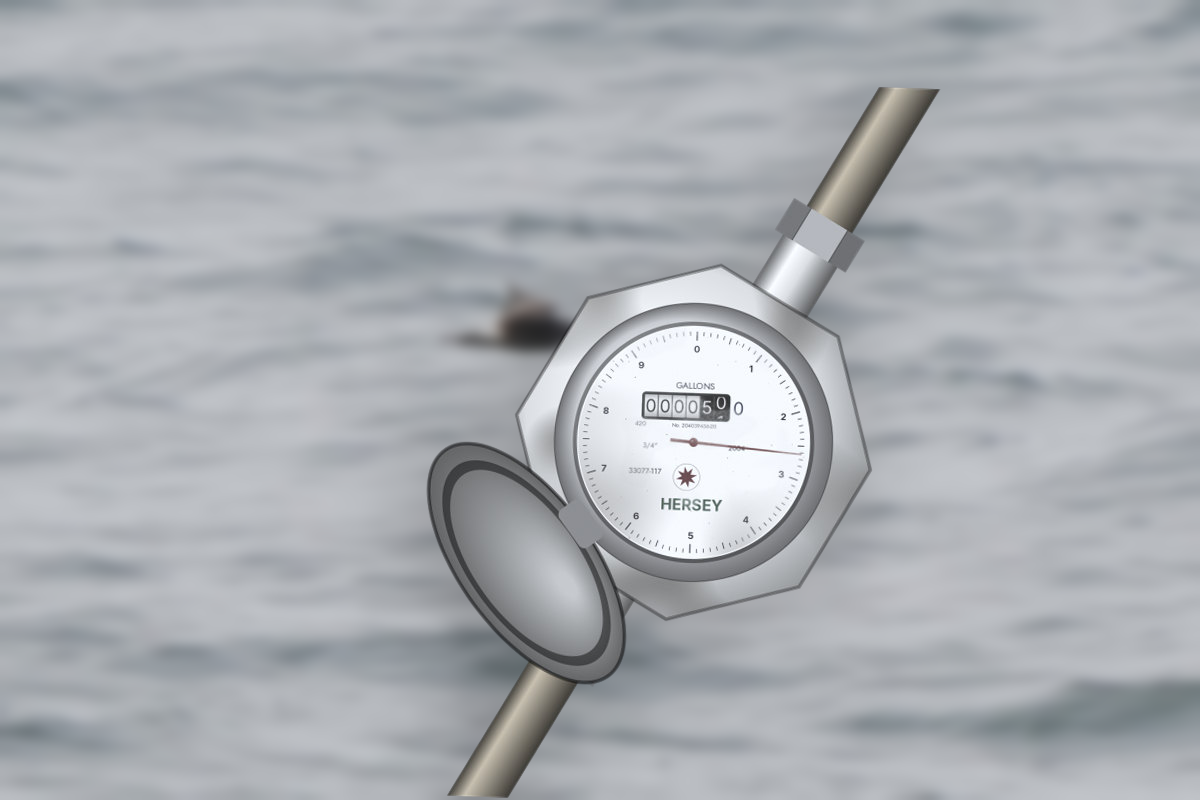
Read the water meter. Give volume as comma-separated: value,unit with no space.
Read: 502.6,gal
